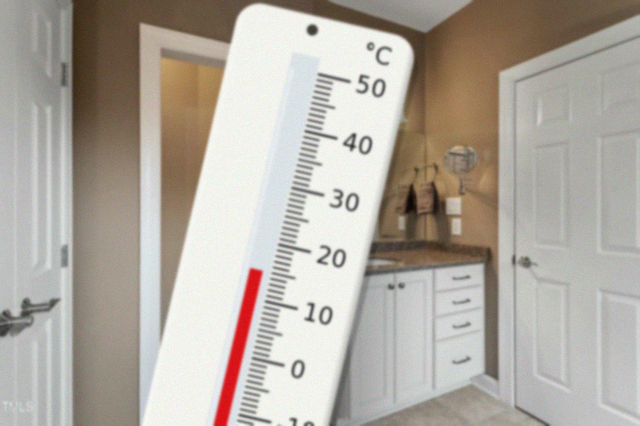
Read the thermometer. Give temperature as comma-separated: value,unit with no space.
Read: 15,°C
